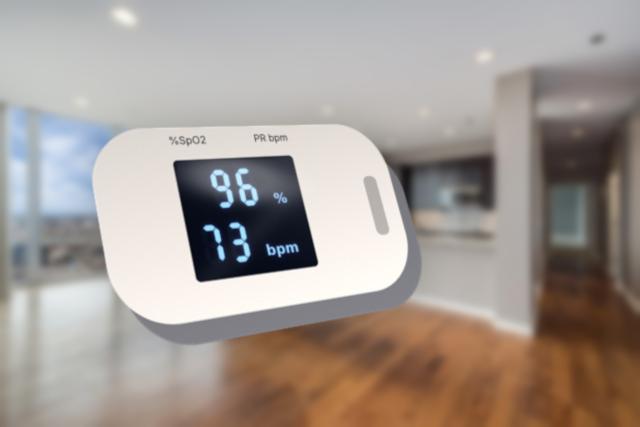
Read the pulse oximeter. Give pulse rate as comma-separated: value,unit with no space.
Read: 73,bpm
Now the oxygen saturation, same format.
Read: 96,%
